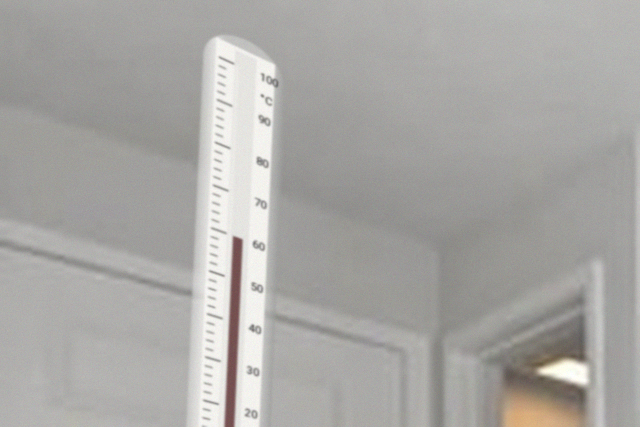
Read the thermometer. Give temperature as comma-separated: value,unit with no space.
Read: 60,°C
